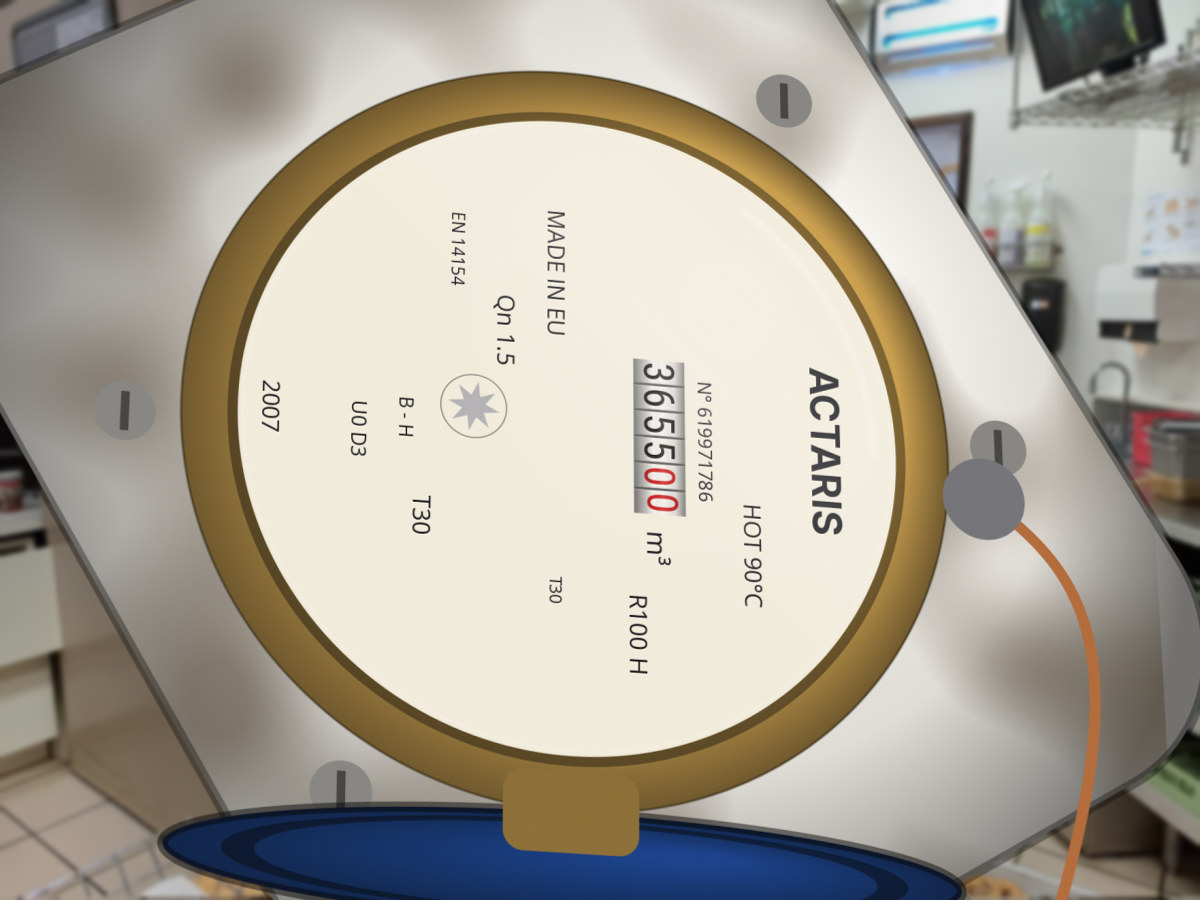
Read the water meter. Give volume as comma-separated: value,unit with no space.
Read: 3655.00,m³
